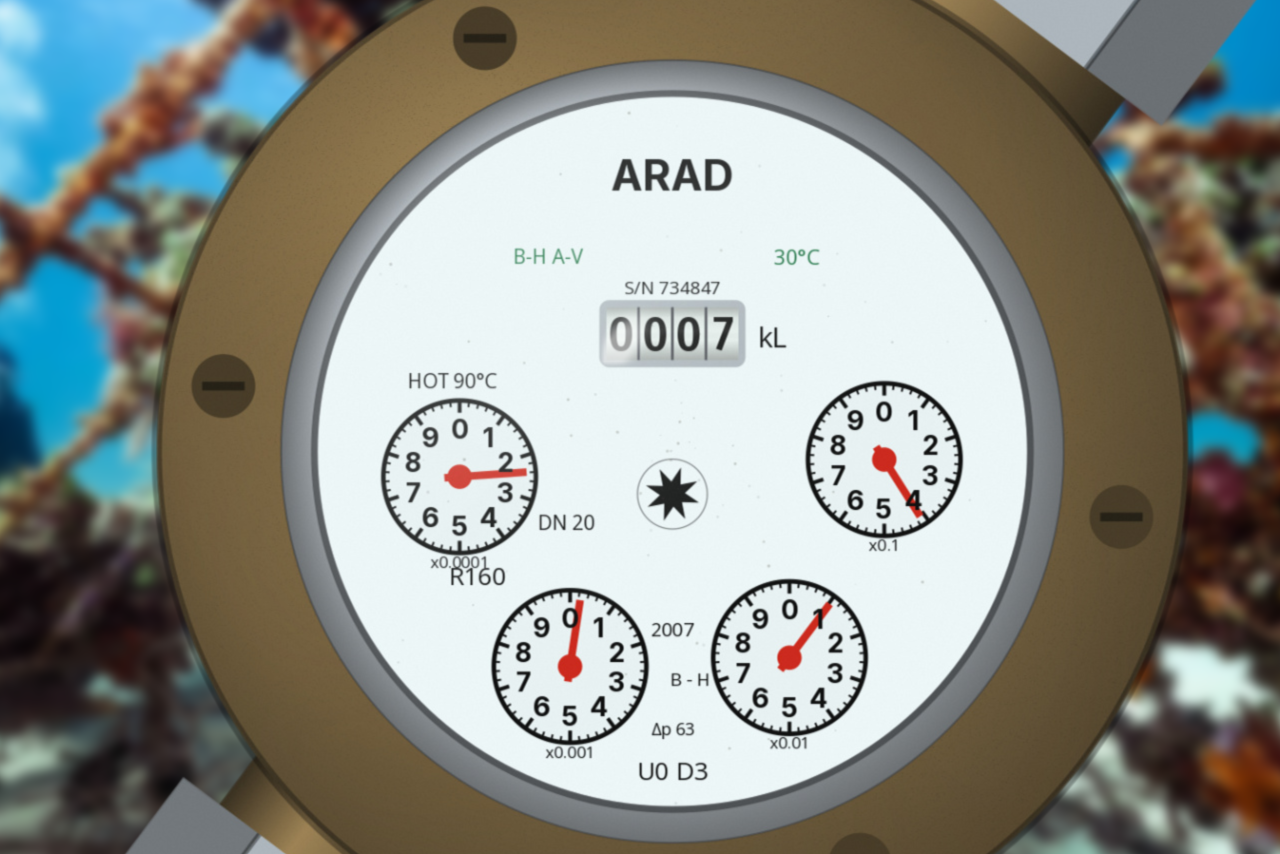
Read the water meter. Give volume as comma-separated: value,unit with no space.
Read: 7.4102,kL
